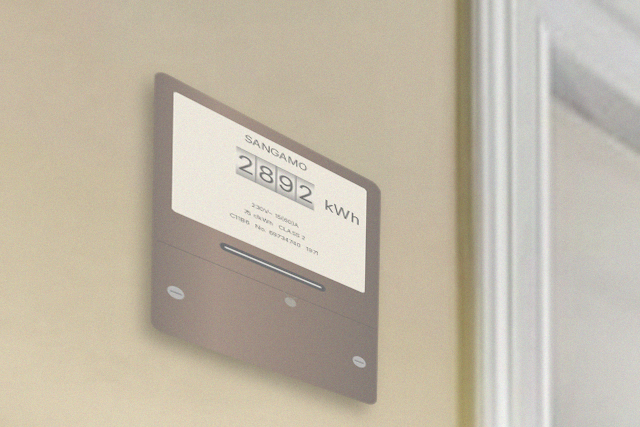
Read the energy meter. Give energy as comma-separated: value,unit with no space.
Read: 2892,kWh
